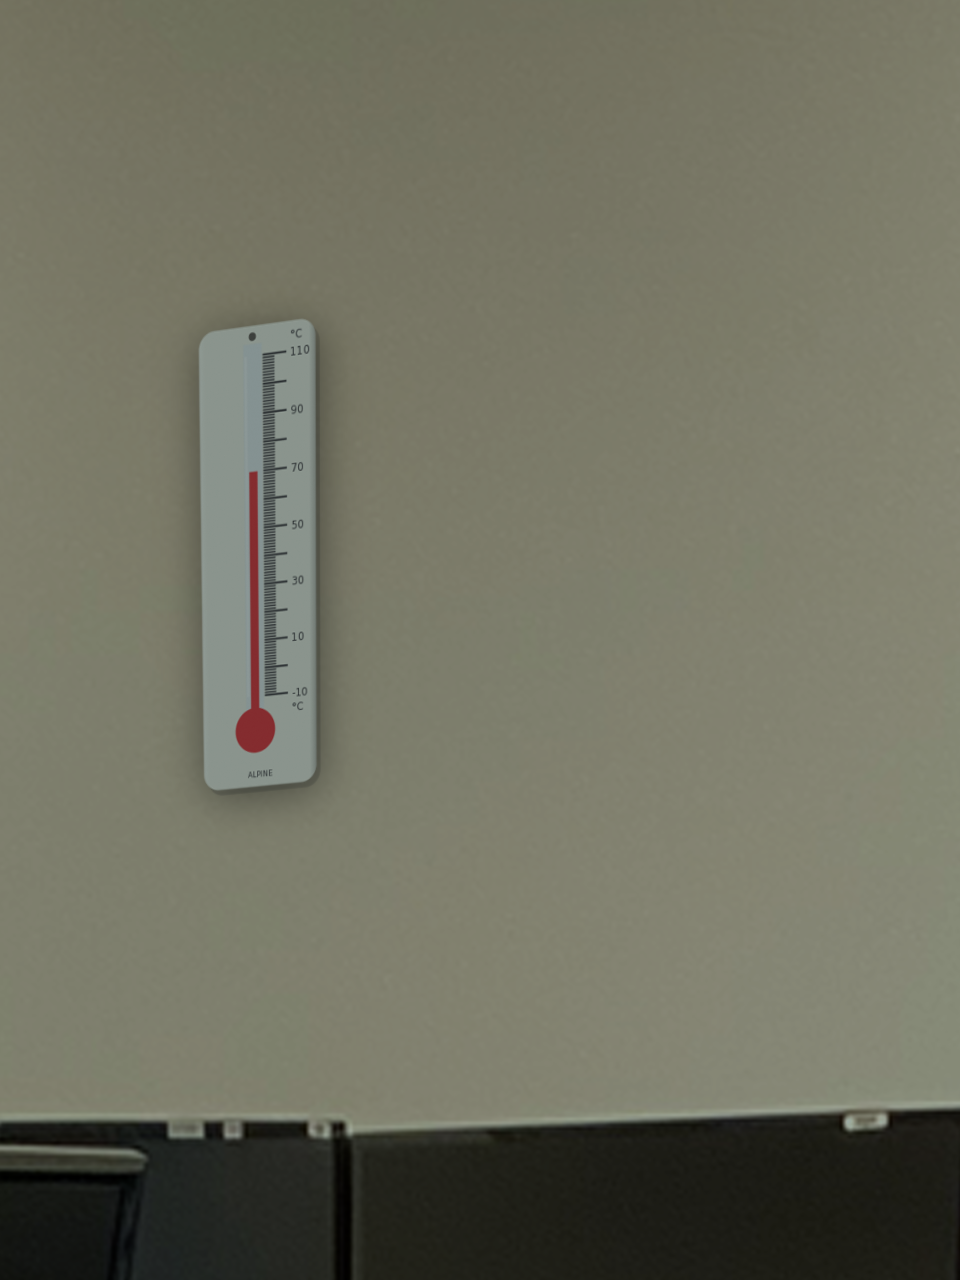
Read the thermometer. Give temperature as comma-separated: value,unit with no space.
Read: 70,°C
